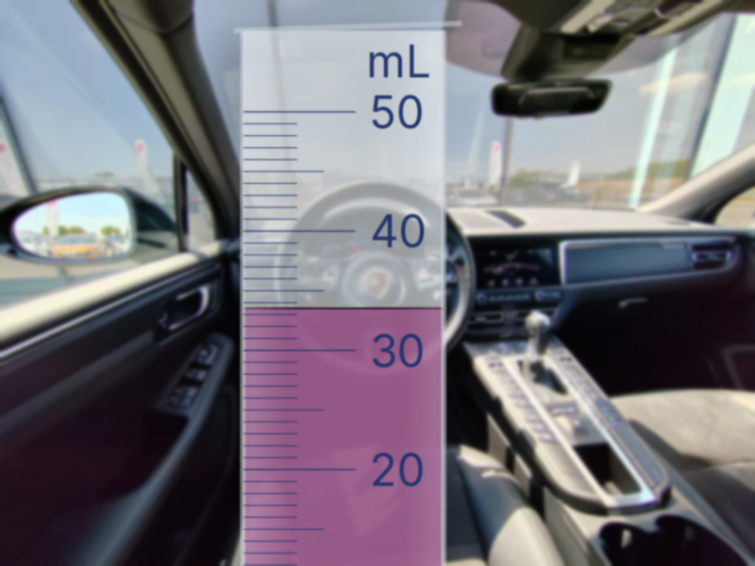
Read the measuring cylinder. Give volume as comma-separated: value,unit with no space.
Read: 33.5,mL
